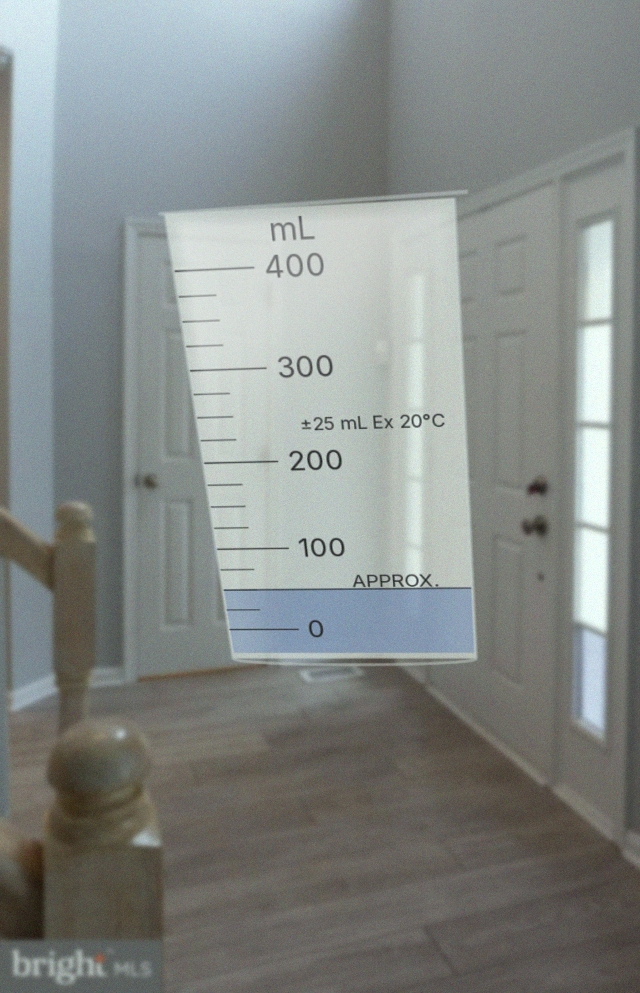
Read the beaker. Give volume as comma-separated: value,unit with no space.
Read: 50,mL
